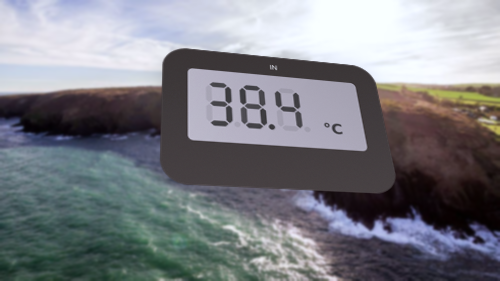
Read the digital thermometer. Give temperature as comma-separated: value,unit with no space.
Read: 38.4,°C
